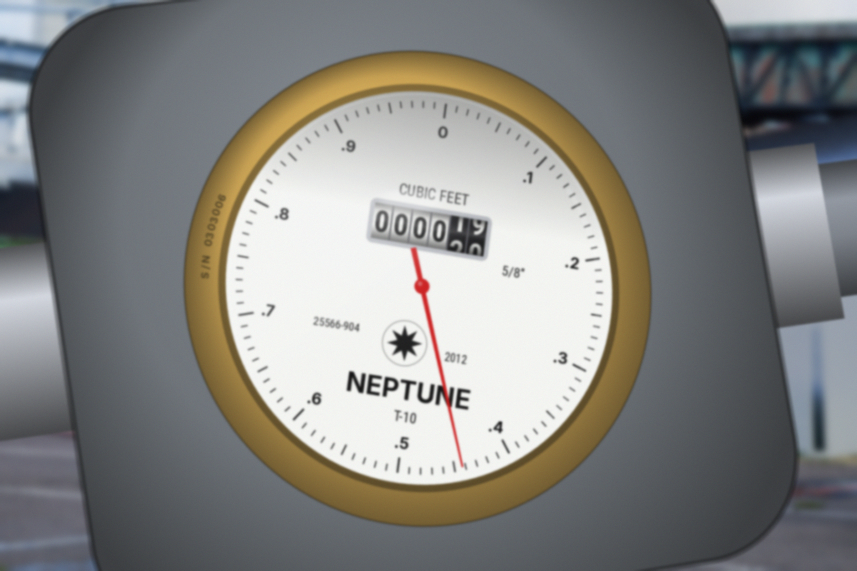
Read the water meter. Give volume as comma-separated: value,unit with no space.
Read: 19.44,ft³
